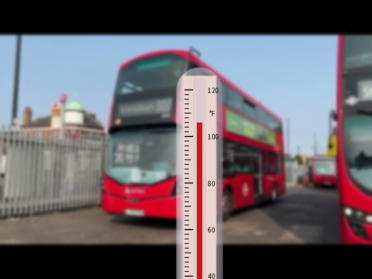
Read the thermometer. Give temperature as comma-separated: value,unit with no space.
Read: 106,°F
